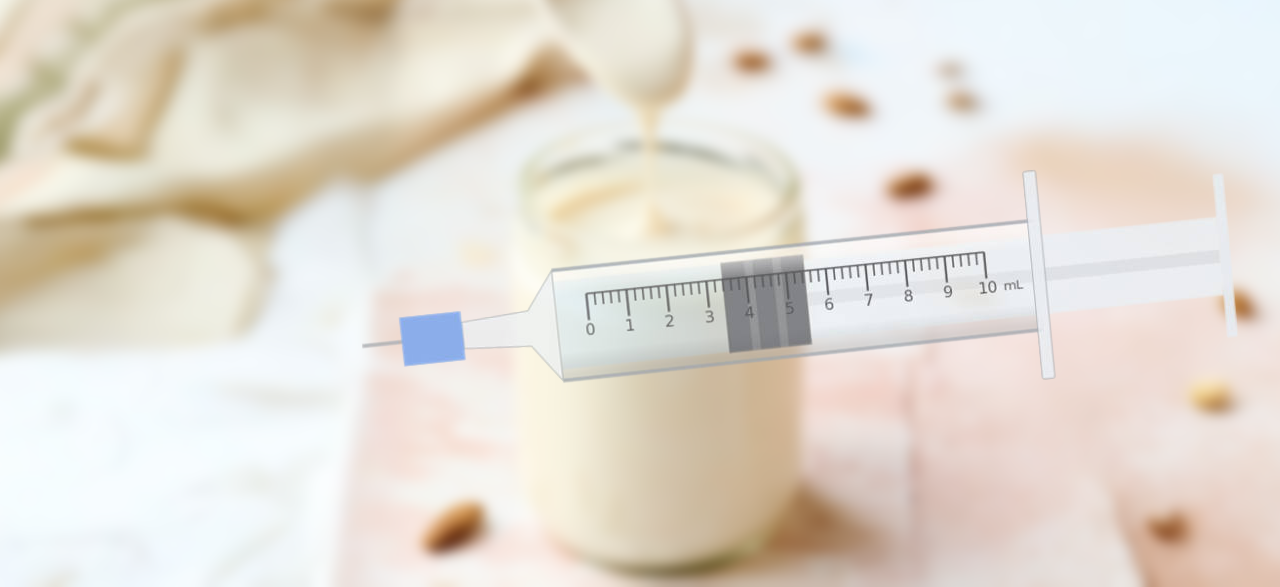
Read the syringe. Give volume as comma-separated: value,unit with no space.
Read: 3.4,mL
